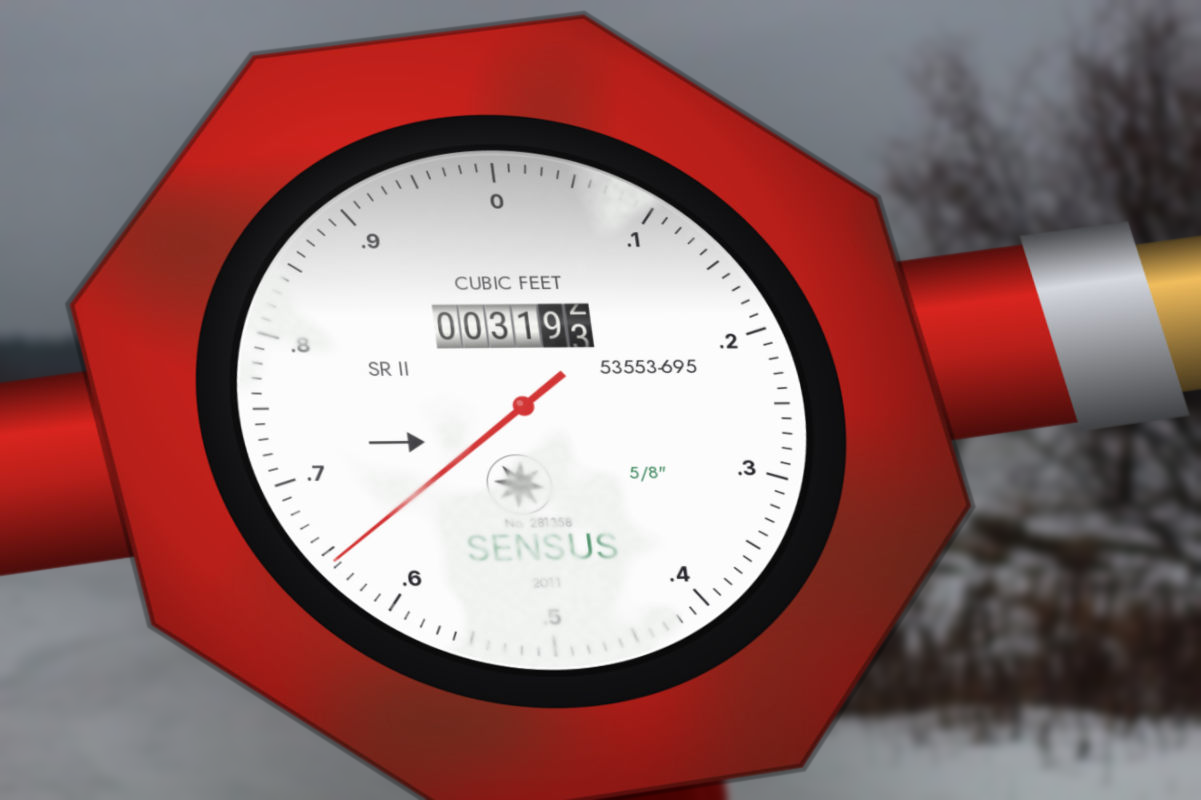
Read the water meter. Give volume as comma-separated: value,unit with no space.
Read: 3192.64,ft³
